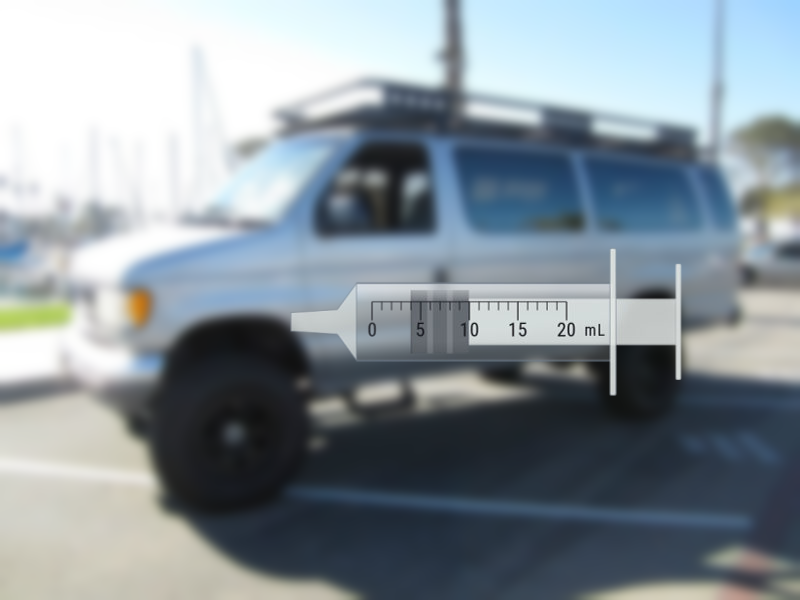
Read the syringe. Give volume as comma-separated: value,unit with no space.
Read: 4,mL
